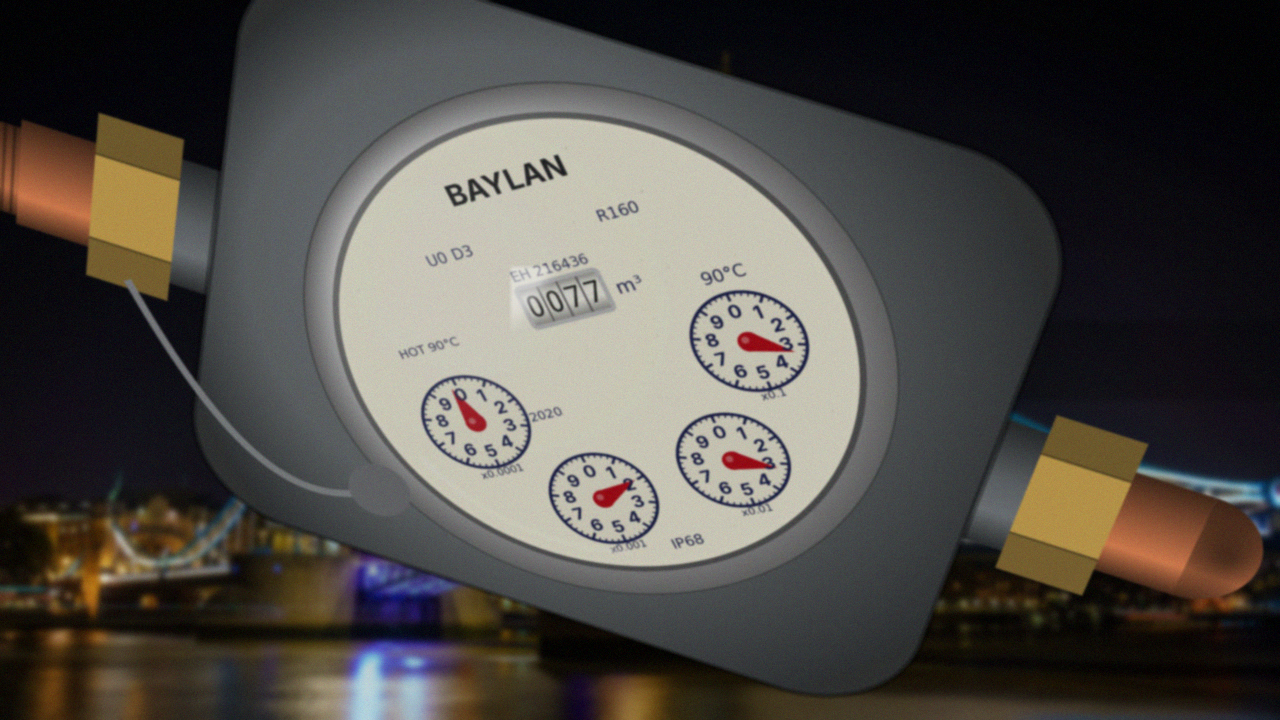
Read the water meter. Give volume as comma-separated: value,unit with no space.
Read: 77.3319,m³
